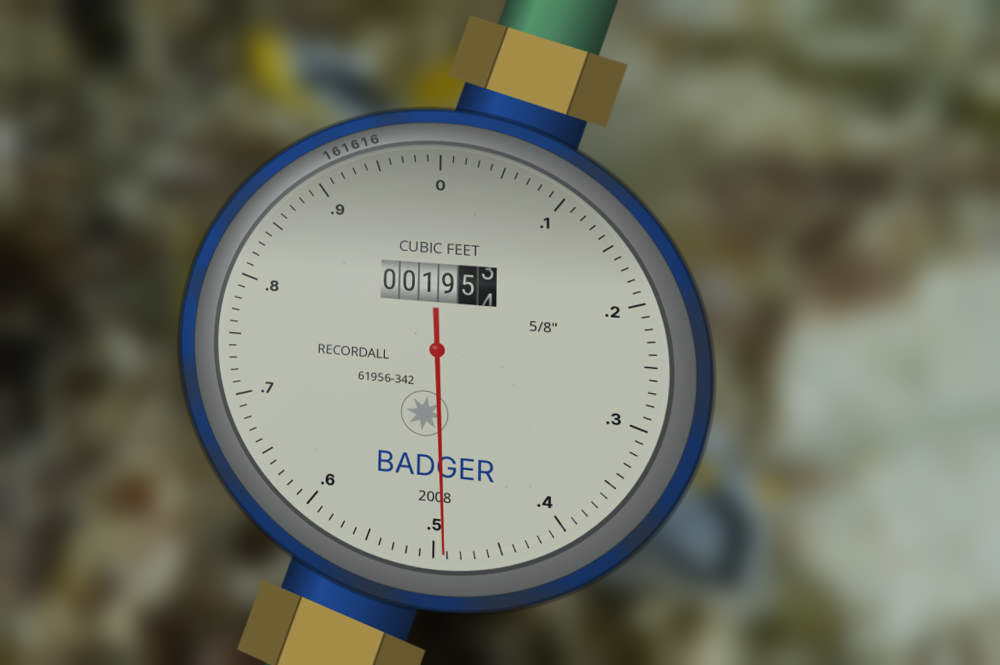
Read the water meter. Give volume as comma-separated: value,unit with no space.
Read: 1953.49,ft³
